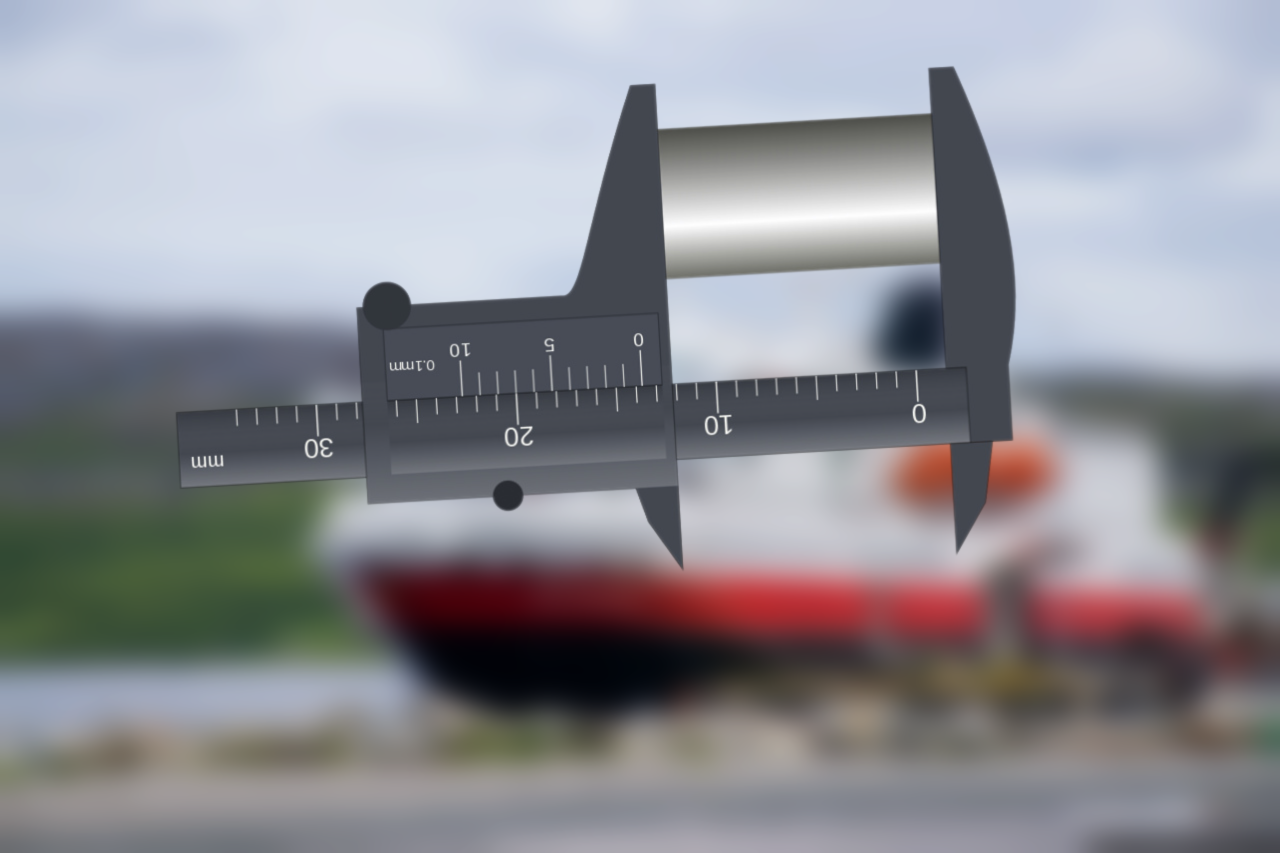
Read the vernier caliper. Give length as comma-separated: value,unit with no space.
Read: 13.7,mm
